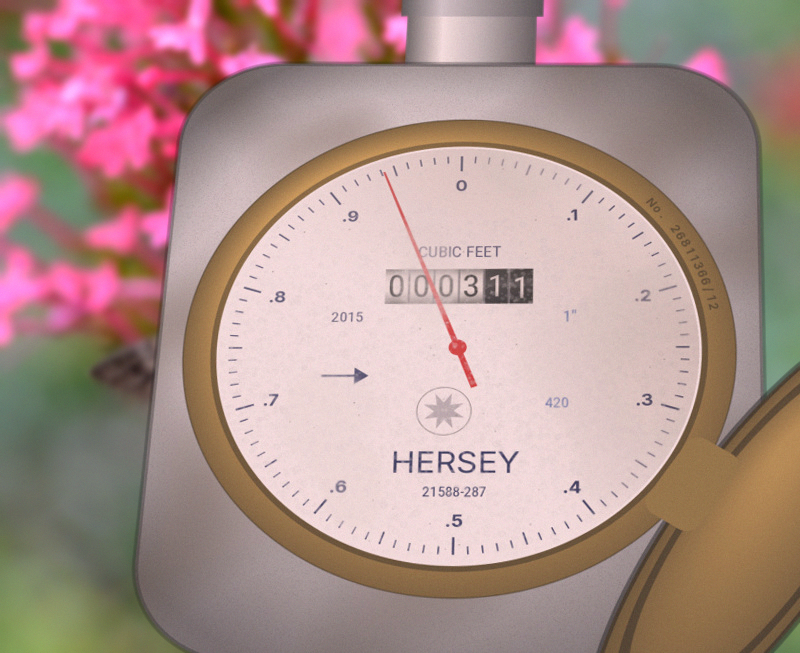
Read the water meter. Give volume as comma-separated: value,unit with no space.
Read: 310.94,ft³
